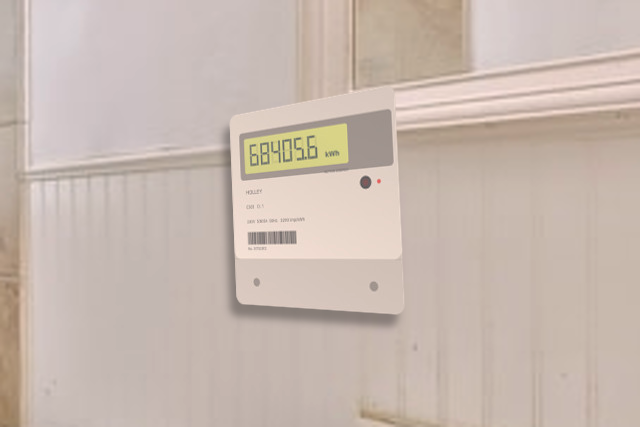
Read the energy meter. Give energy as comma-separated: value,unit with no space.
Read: 68405.6,kWh
